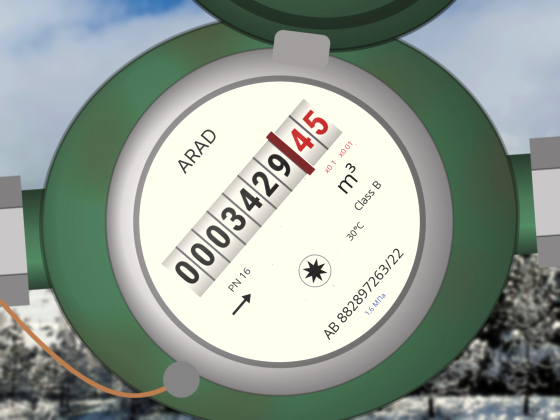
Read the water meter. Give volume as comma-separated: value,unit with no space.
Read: 3429.45,m³
